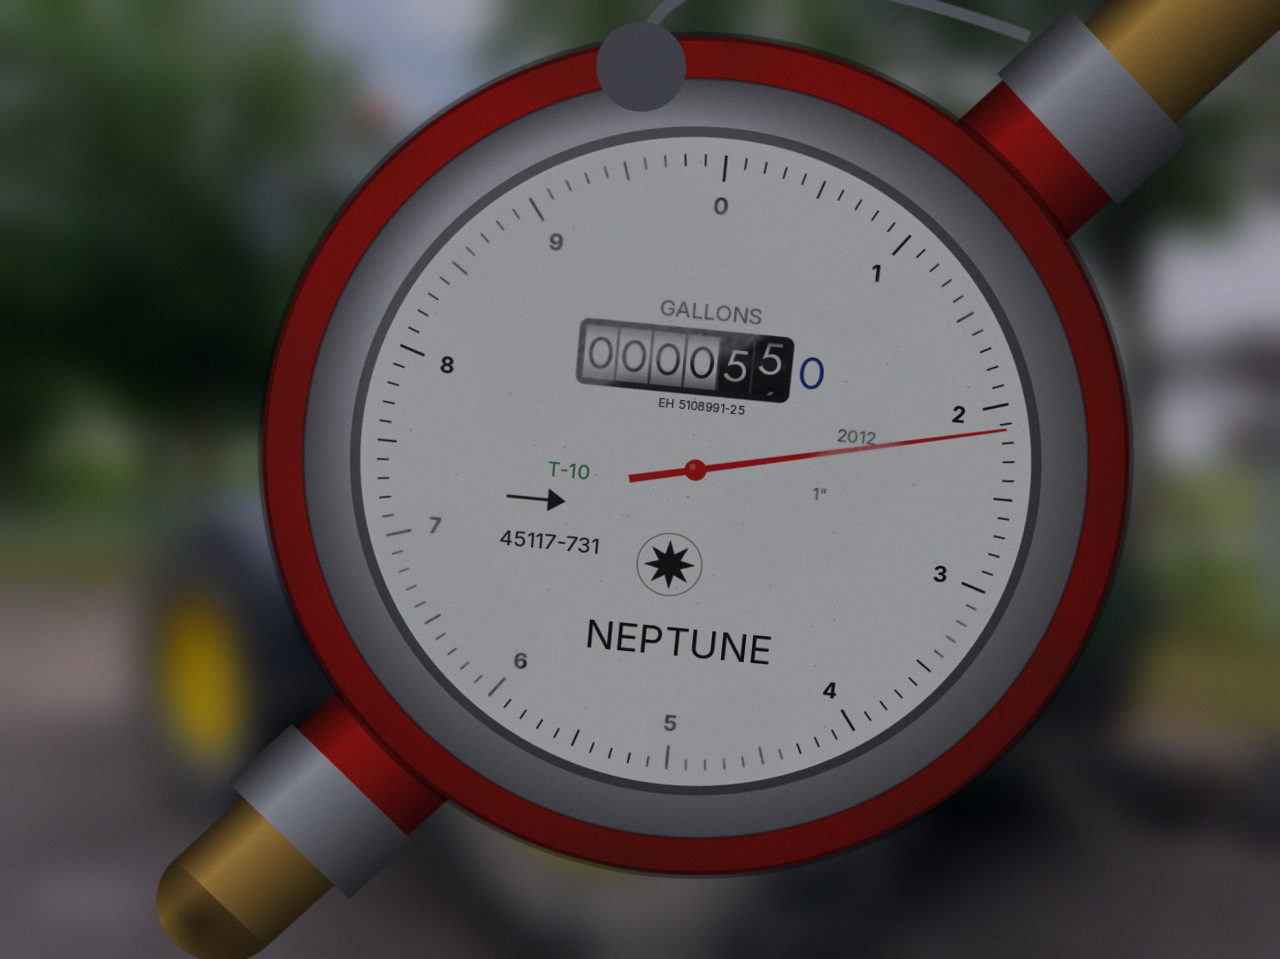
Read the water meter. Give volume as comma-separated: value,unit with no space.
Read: 552.1,gal
